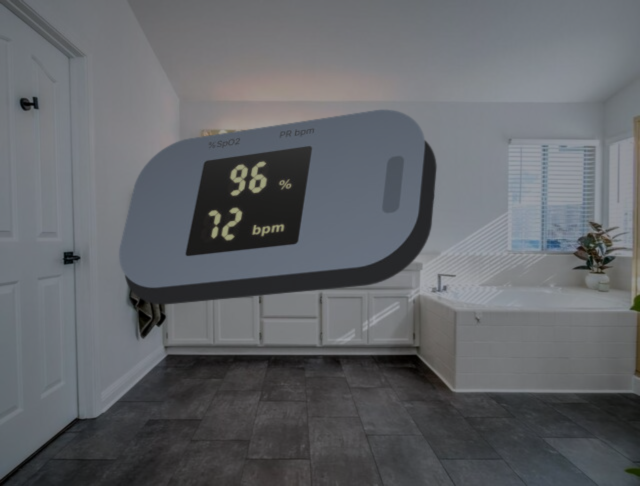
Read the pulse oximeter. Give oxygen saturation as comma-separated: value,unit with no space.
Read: 96,%
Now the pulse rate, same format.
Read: 72,bpm
